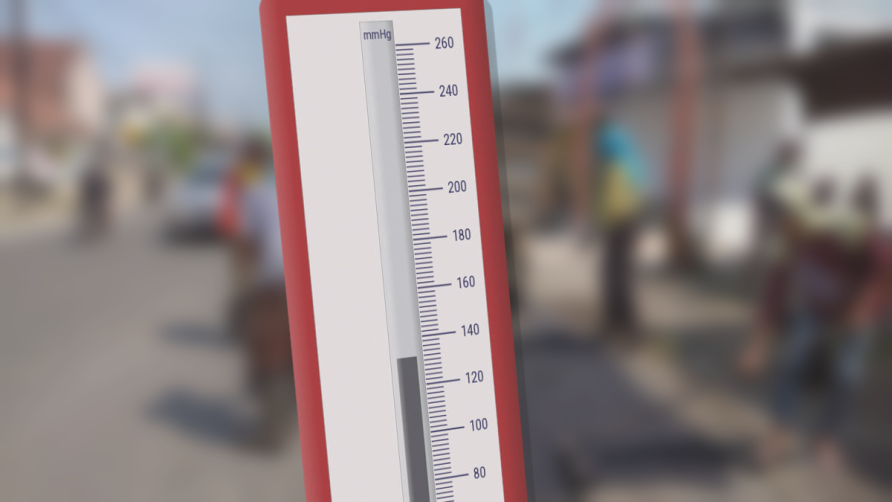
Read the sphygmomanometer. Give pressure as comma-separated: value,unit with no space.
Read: 132,mmHg
